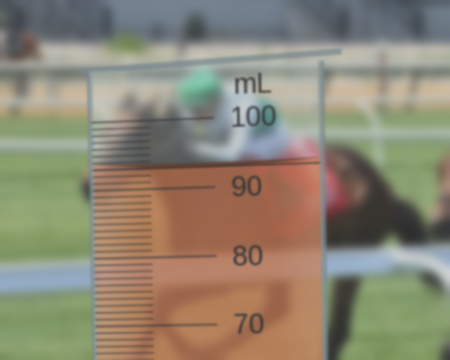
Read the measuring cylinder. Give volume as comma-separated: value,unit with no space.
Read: 93,mL
